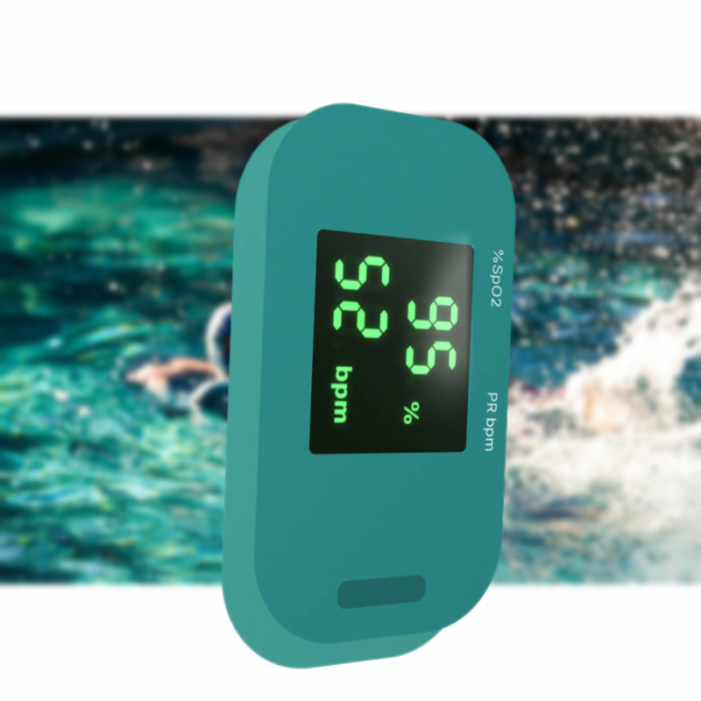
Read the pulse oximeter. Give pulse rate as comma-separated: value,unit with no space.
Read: 52,bpm
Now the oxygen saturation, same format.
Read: 95,%
